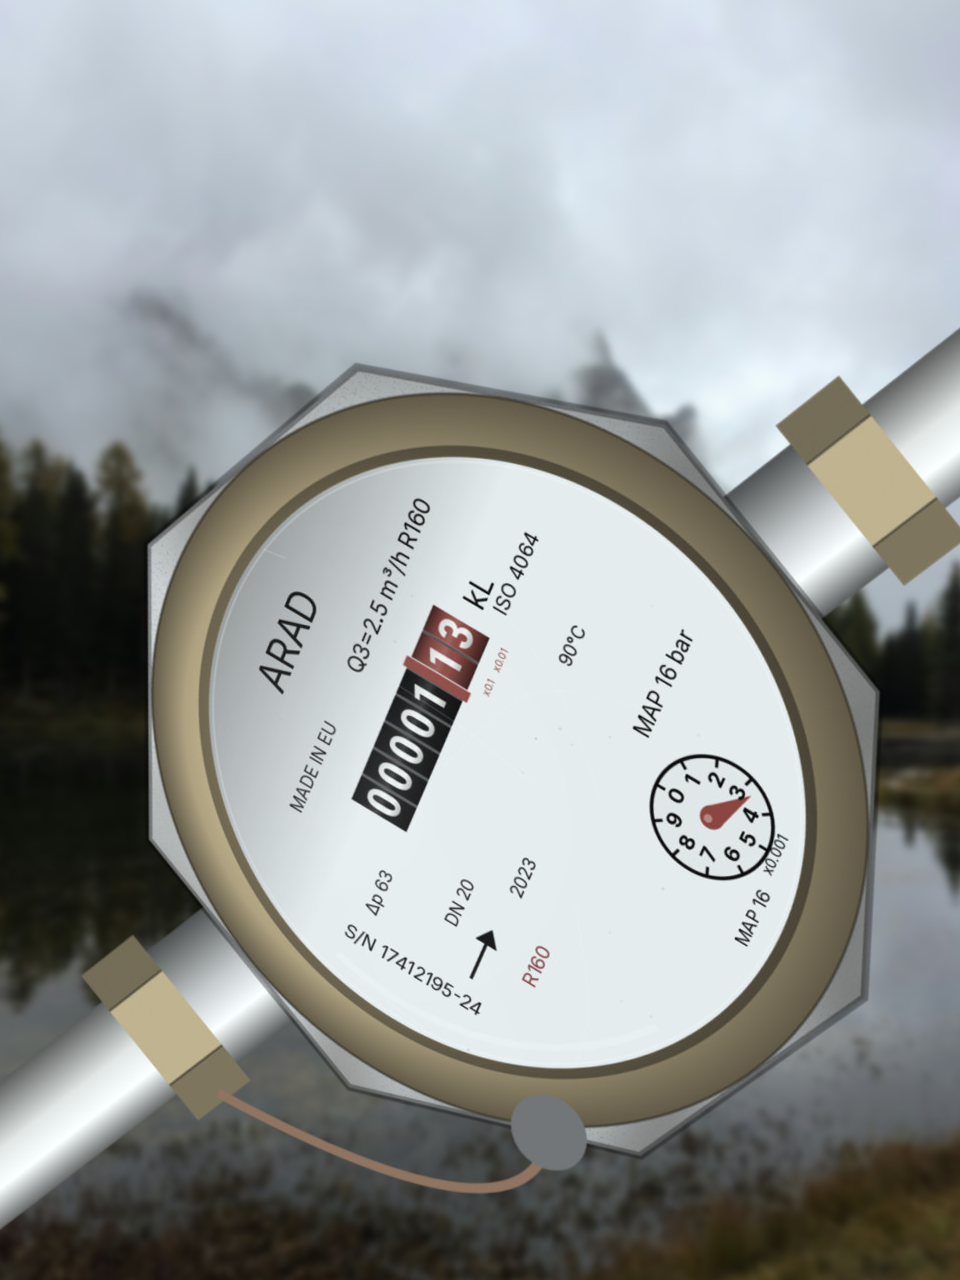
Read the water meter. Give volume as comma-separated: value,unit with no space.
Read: 1.133,kL
